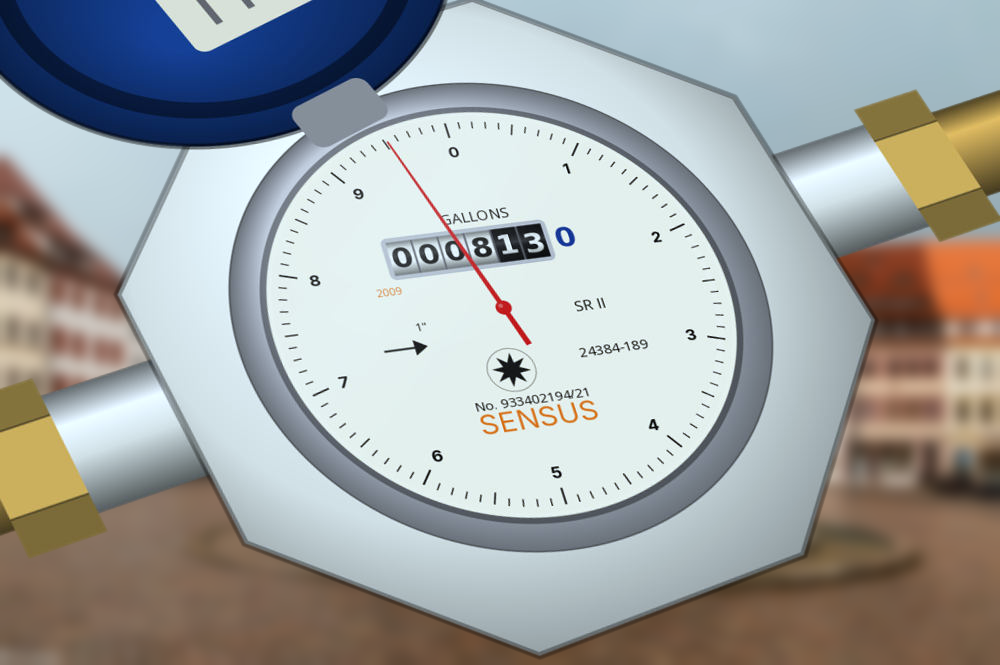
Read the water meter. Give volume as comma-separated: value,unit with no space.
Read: 8129.5,gal
